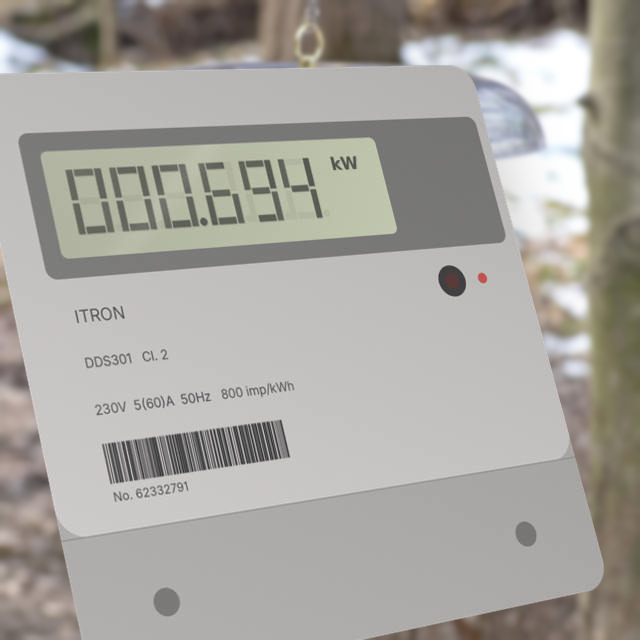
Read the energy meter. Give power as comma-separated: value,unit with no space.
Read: 0.694,kW
